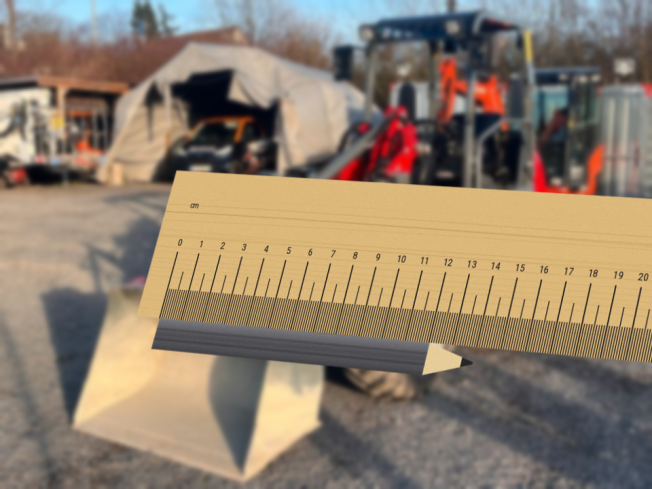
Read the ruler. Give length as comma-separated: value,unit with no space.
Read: 14,cm
